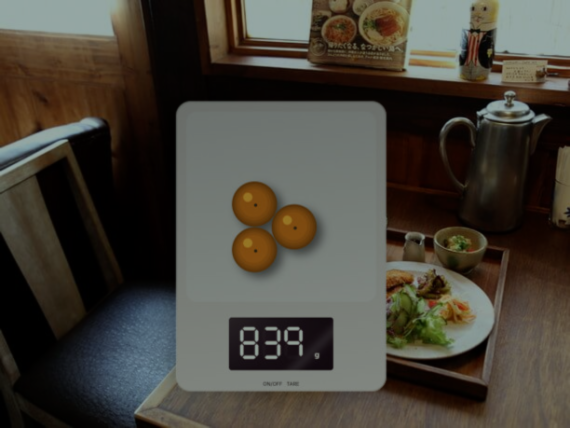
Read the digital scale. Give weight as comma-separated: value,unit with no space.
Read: 839,g
